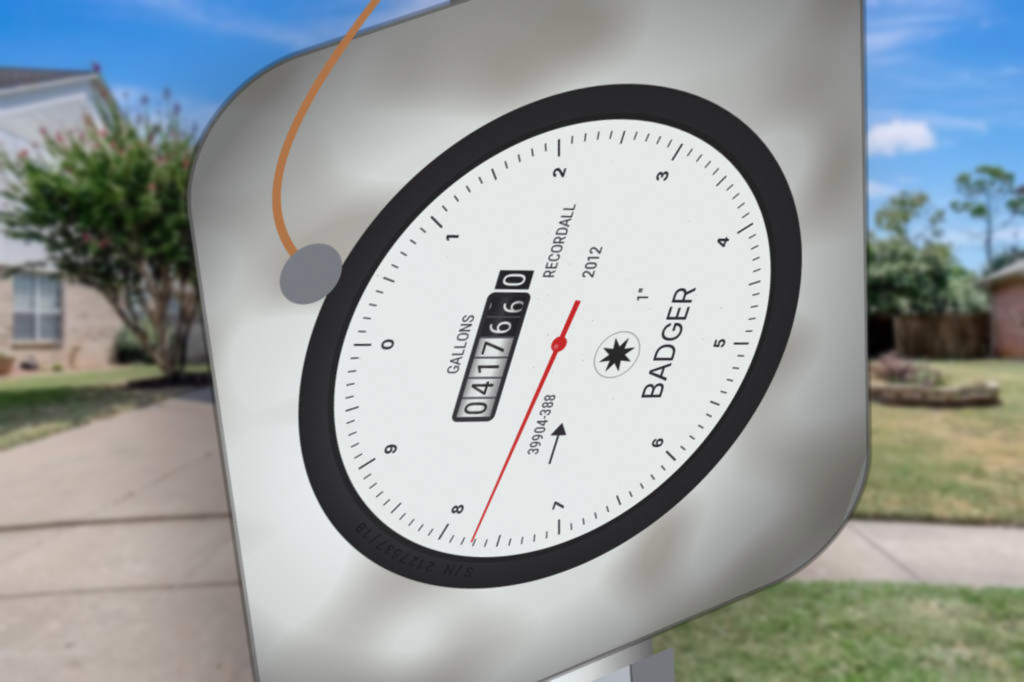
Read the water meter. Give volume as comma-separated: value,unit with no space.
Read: 417657.7,gal
